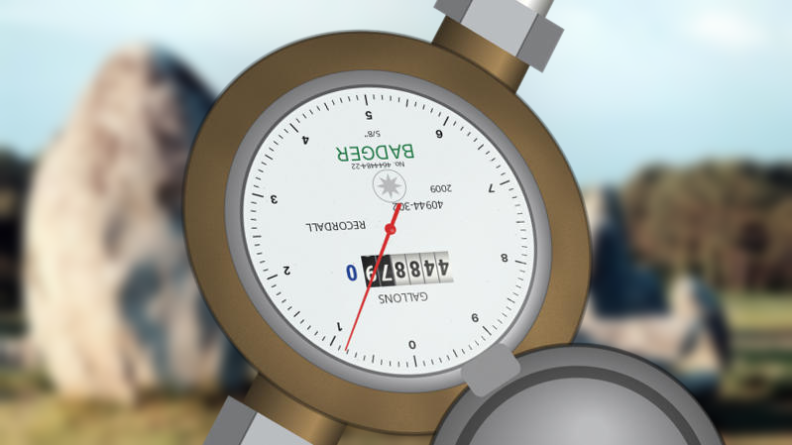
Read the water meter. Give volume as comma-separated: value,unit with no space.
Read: 4488790.8,gal
